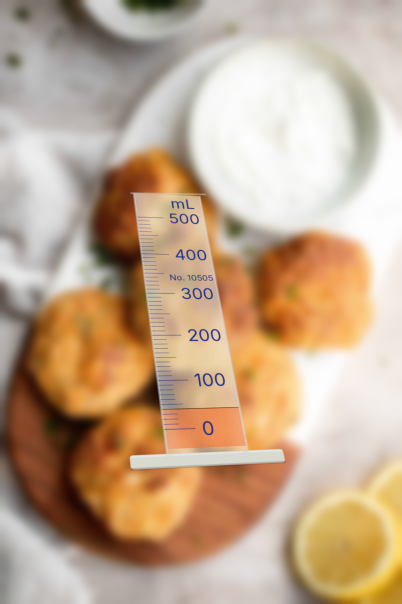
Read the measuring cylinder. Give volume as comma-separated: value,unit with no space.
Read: 40,mL
